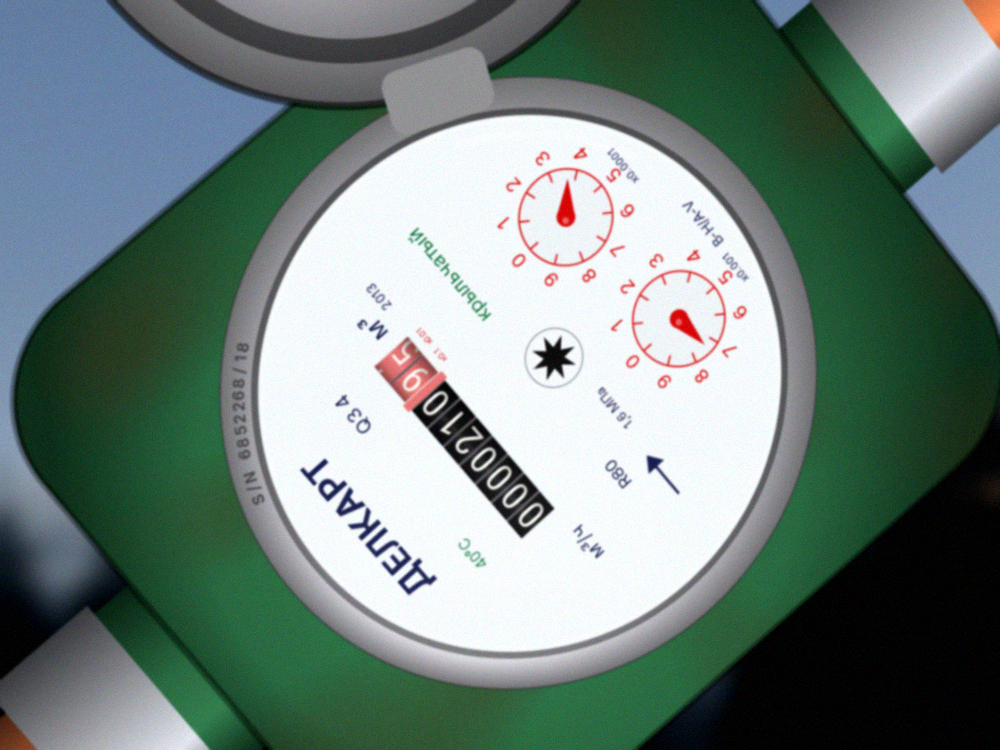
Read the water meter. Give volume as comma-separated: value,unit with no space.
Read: 210.9473,m³
